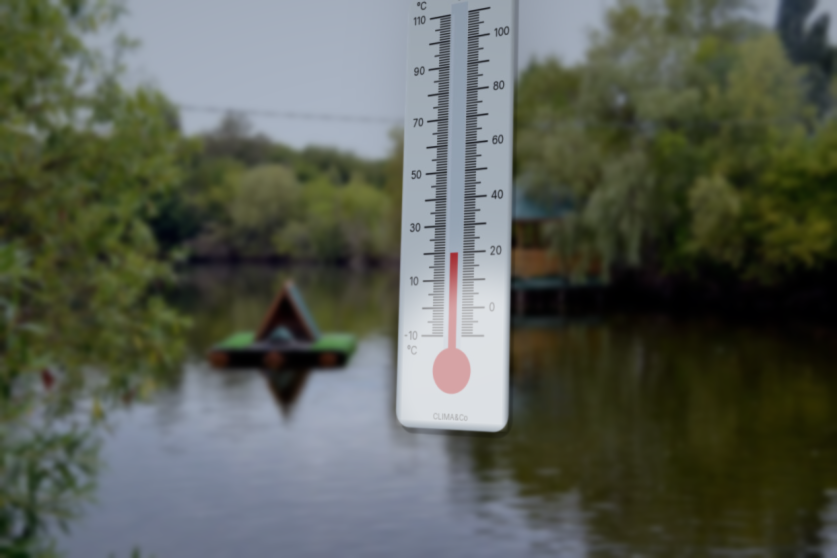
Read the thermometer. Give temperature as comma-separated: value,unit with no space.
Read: 20,°C
